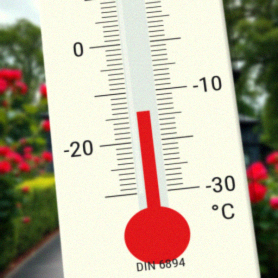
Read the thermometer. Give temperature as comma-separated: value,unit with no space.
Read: -14,°C
